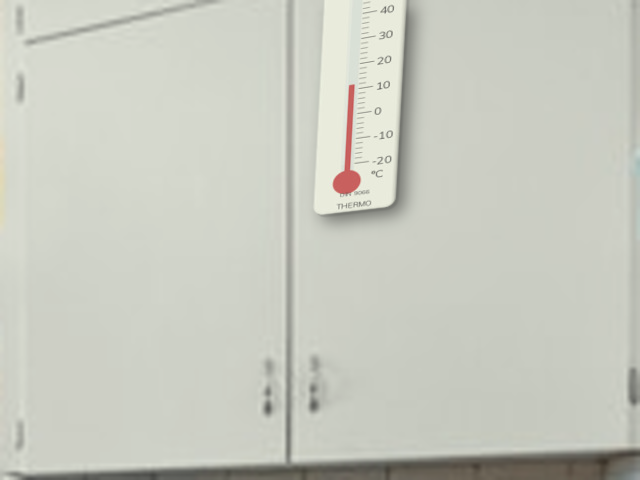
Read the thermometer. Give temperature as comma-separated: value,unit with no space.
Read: 12,°C
